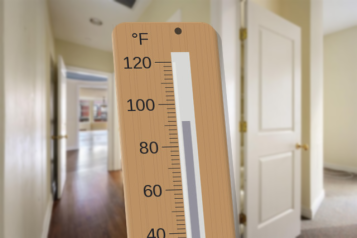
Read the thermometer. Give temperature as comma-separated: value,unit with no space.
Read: 92,°F
